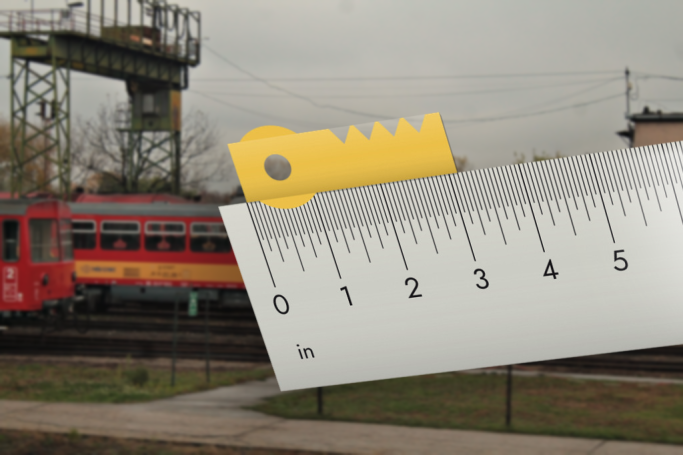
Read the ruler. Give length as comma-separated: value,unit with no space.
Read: 3.125,in
